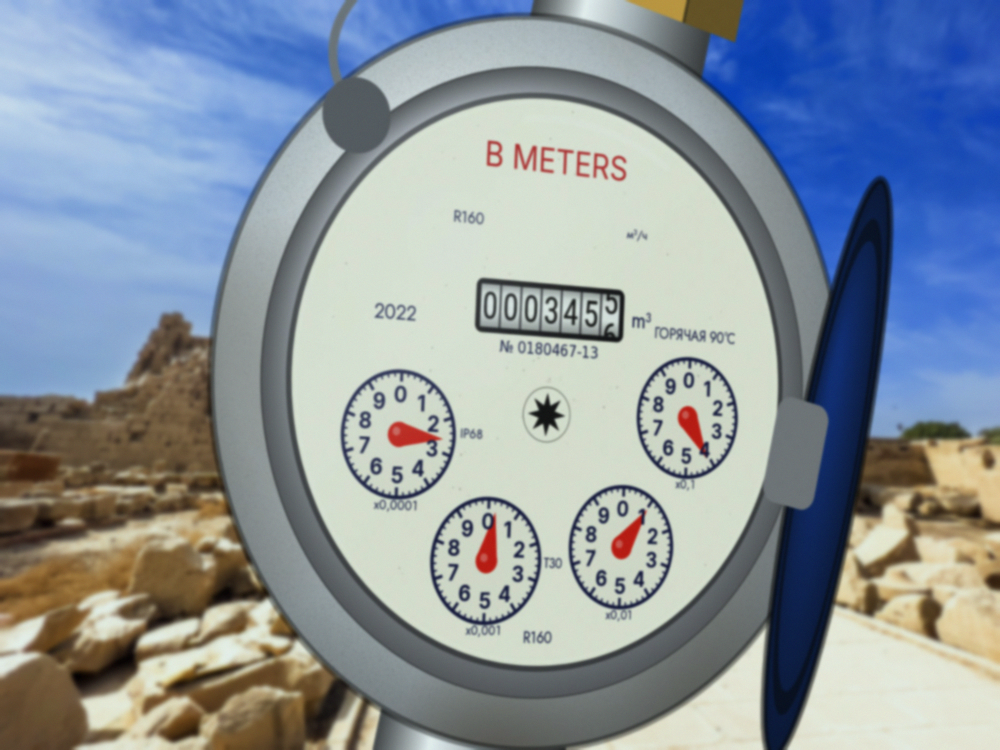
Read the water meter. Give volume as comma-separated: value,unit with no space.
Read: 3455.4102,m³
